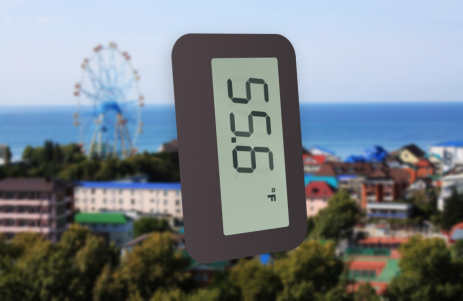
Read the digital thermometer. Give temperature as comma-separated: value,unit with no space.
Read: 55.6,°F
